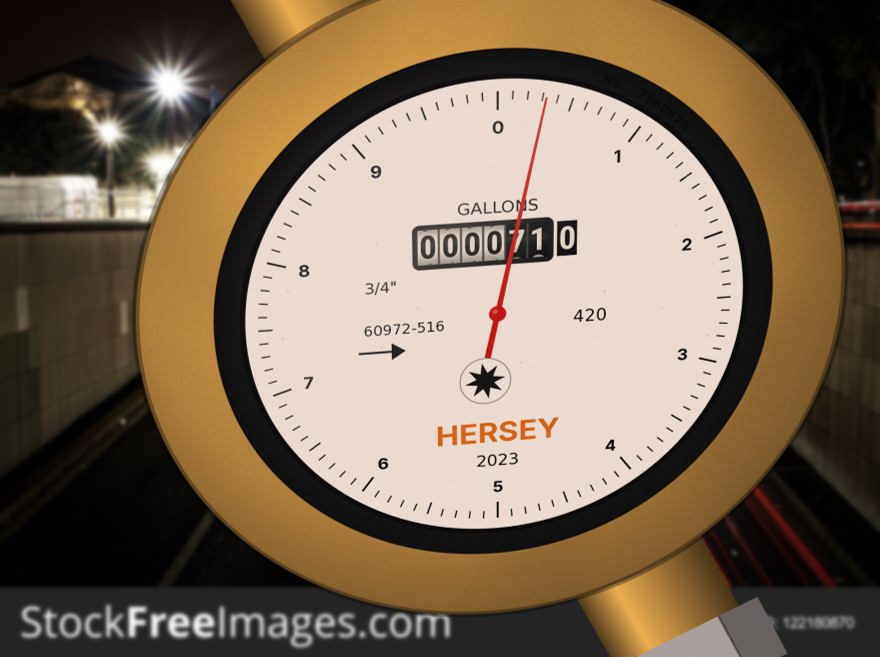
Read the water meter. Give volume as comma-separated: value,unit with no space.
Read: 710.3,gal
